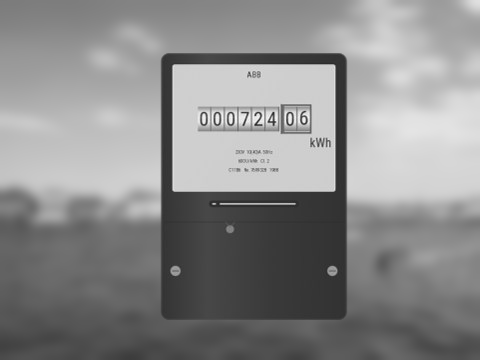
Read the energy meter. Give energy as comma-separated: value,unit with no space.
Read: 724.06,kWh
